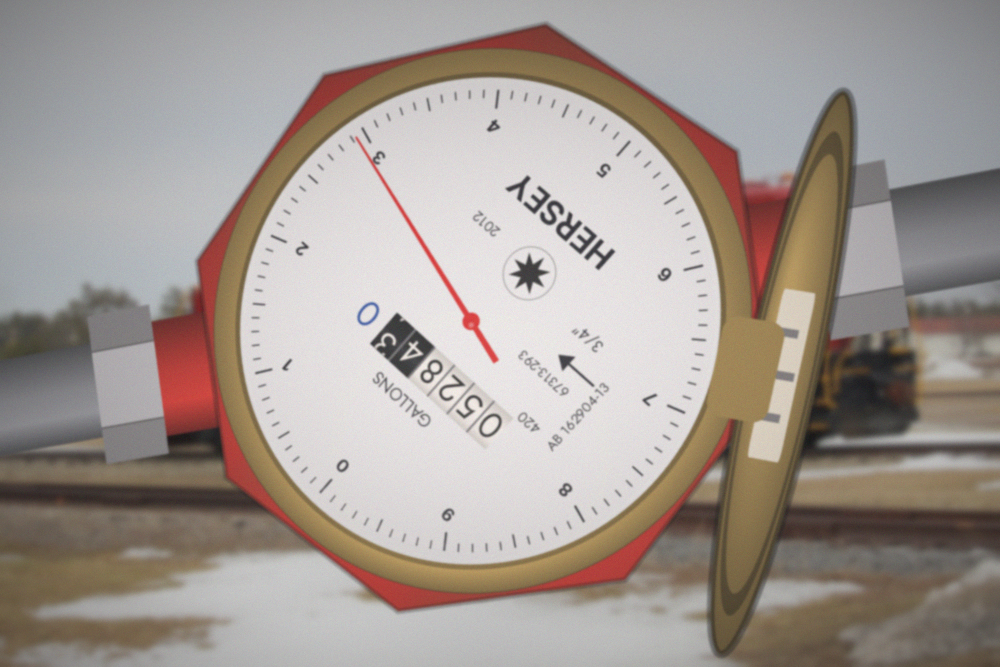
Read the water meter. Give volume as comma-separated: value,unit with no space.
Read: 528432.9,gal
